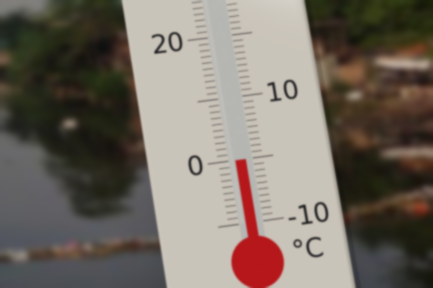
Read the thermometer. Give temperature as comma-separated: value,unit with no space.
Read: 0,°C
